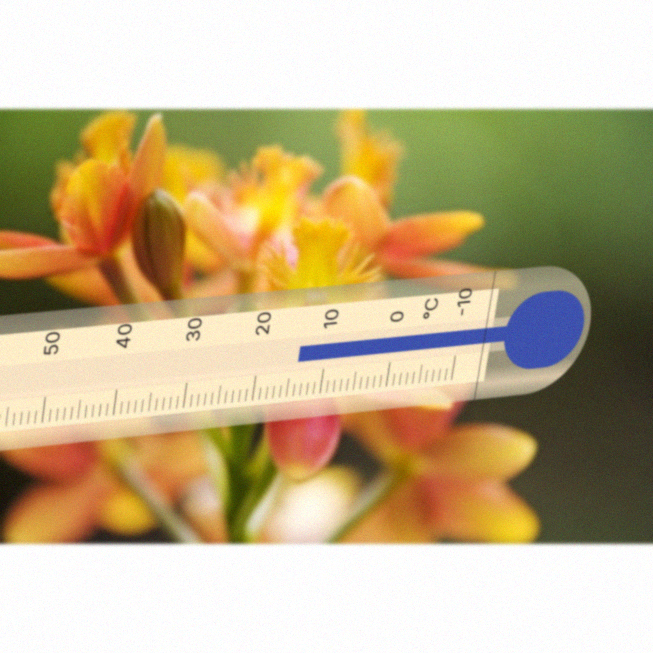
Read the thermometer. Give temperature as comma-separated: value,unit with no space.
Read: 14,°C
